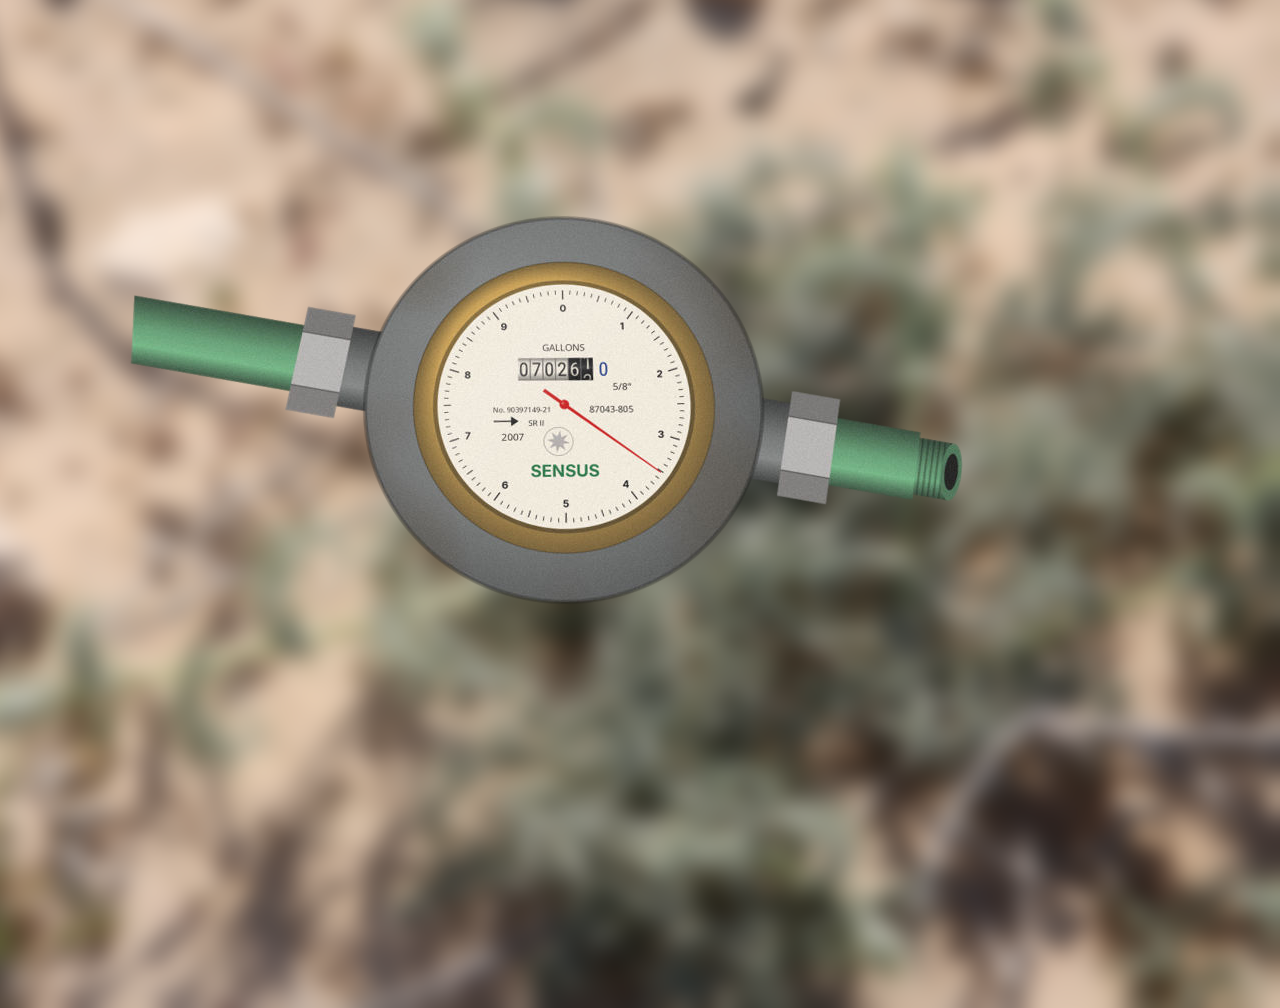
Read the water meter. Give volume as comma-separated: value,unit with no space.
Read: 702613.5,gal
